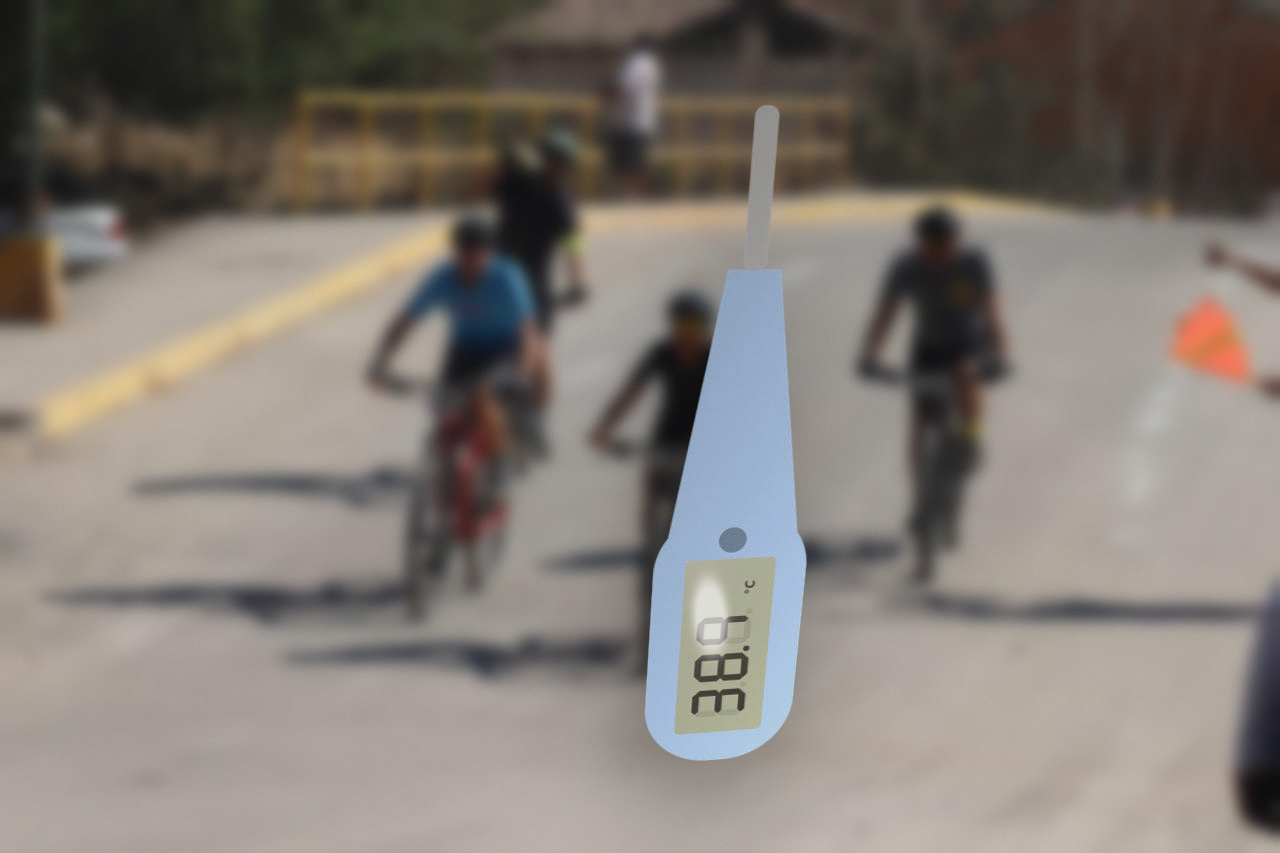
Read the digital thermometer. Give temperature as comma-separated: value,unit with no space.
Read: 38.9,°C
